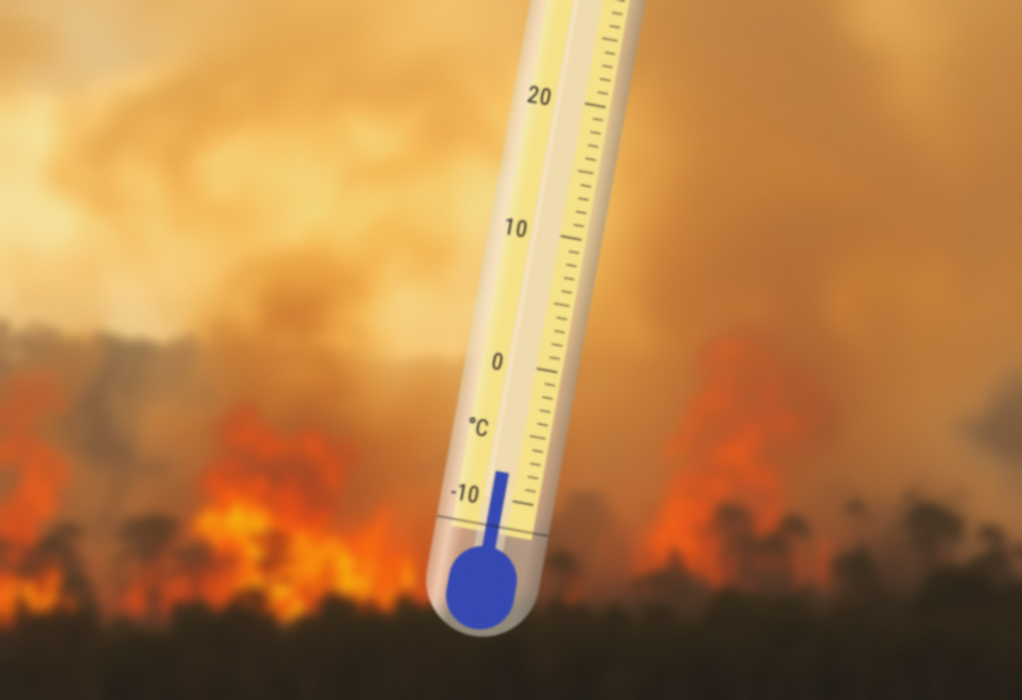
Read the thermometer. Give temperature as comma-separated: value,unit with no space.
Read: -8,°C
